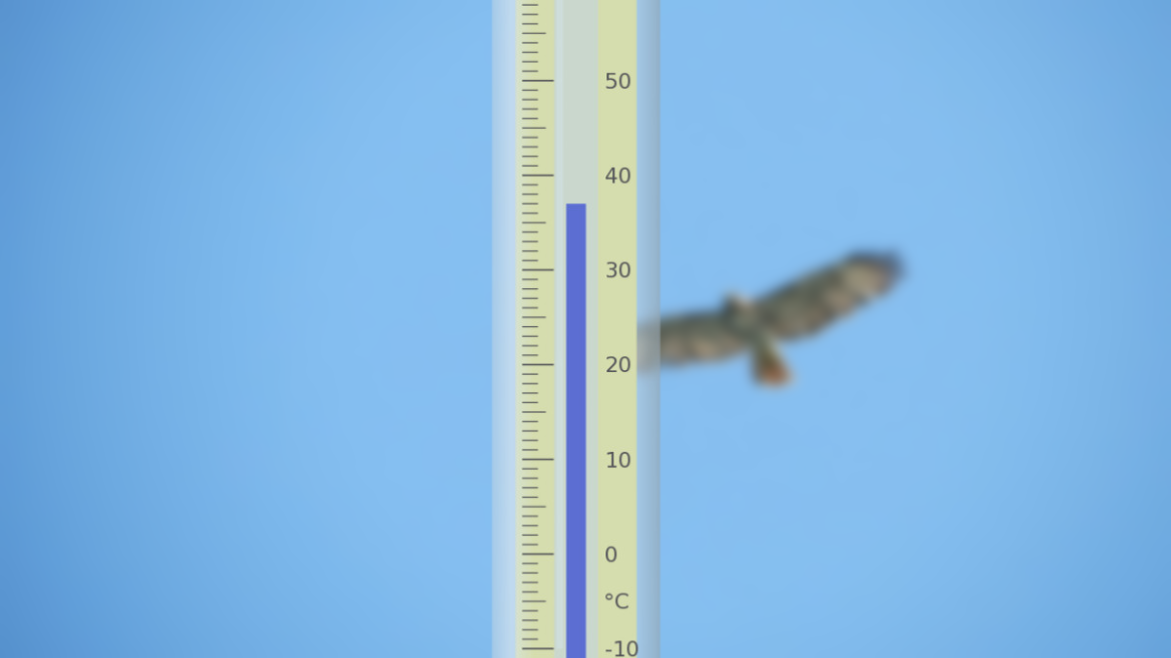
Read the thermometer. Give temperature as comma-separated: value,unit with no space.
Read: 37,°C
